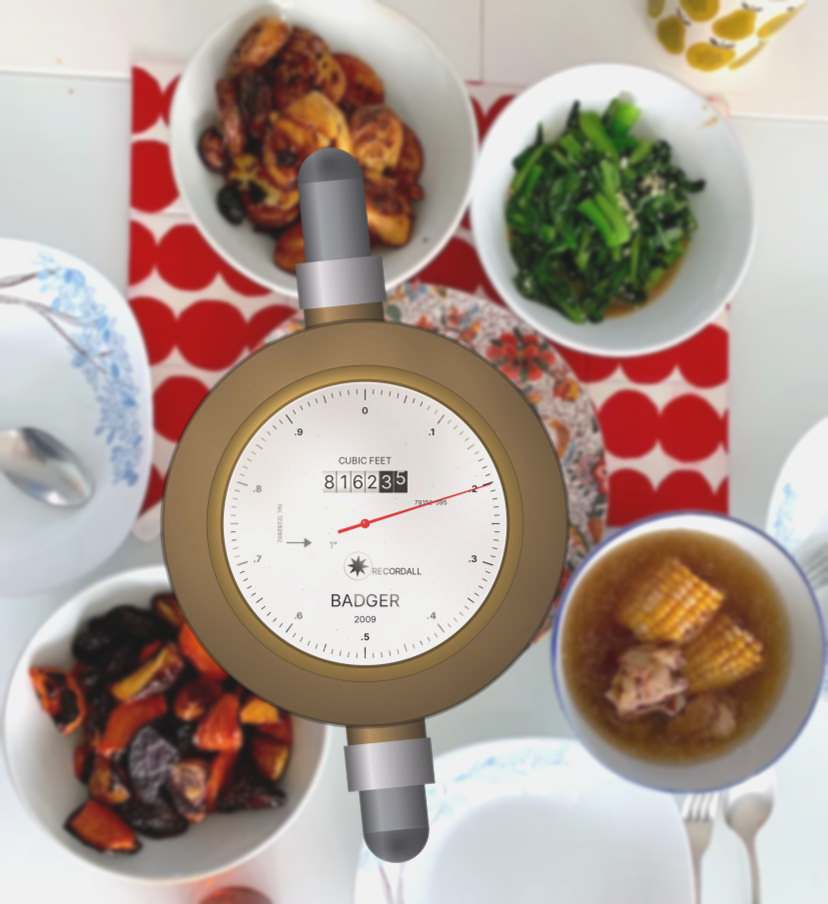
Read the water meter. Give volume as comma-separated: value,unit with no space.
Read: 816235.20,ft³
